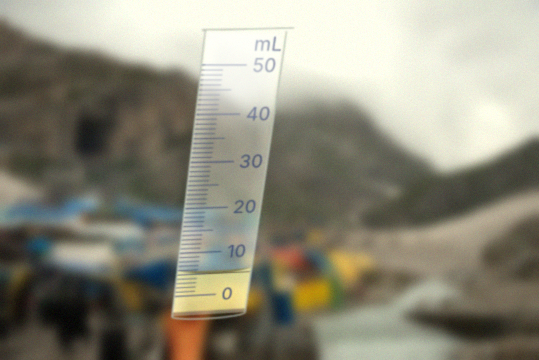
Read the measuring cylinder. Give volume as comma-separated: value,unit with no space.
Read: 5,mL
